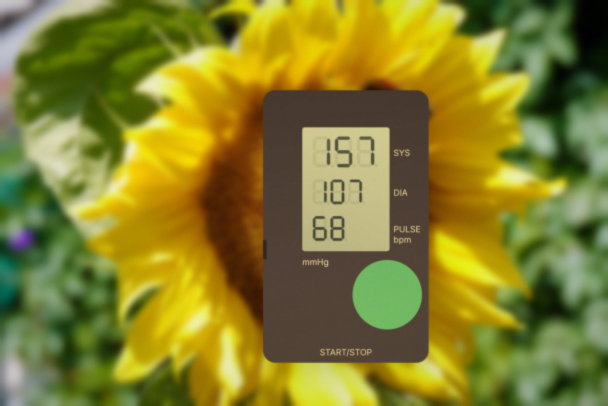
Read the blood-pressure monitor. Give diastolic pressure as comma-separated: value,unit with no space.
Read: 107,mmHg
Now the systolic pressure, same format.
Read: 157,mmHg
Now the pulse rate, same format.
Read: 68,bpm
